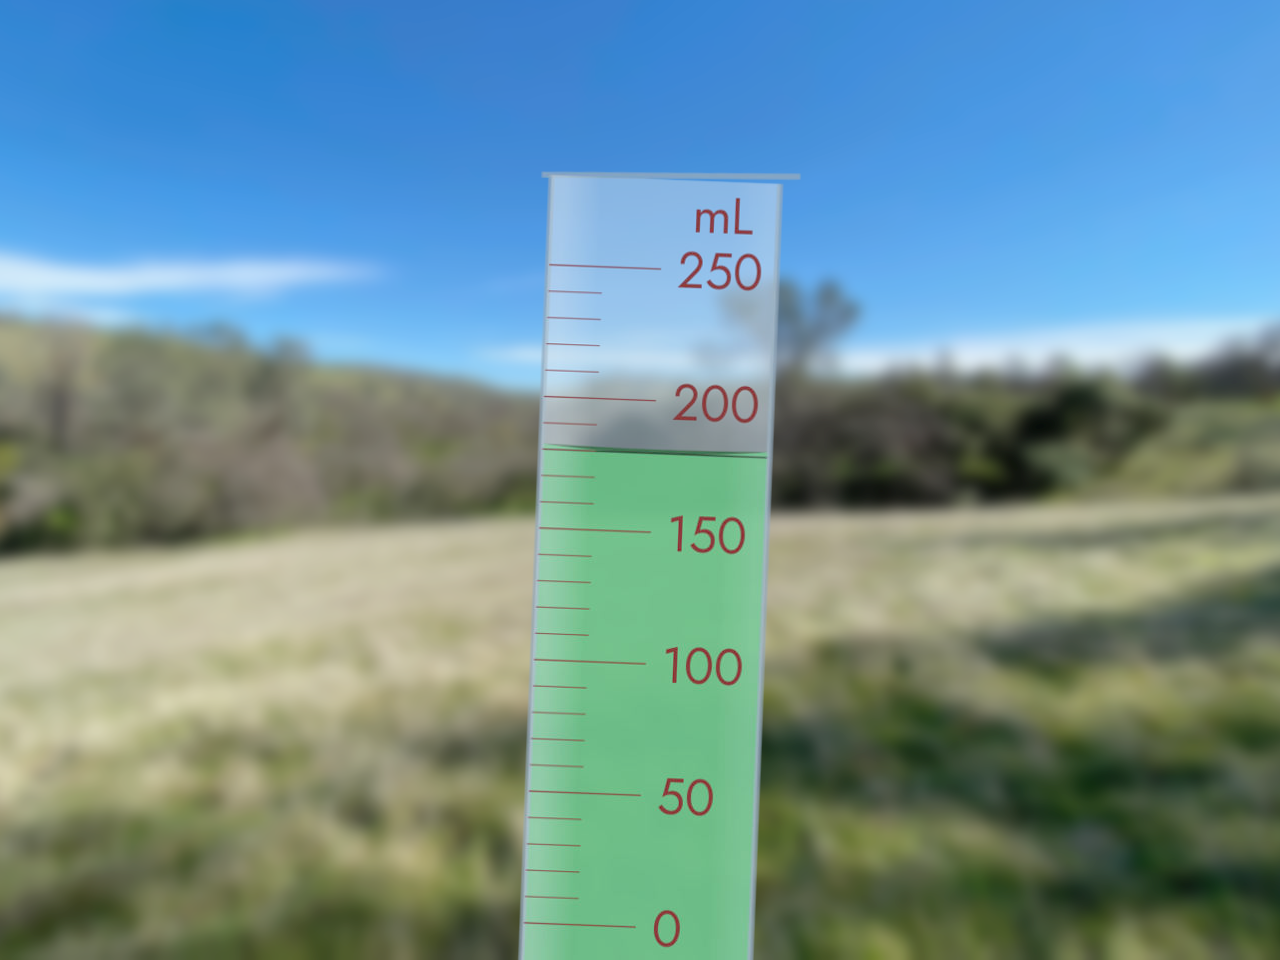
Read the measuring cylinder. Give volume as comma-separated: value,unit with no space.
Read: 180,mL
